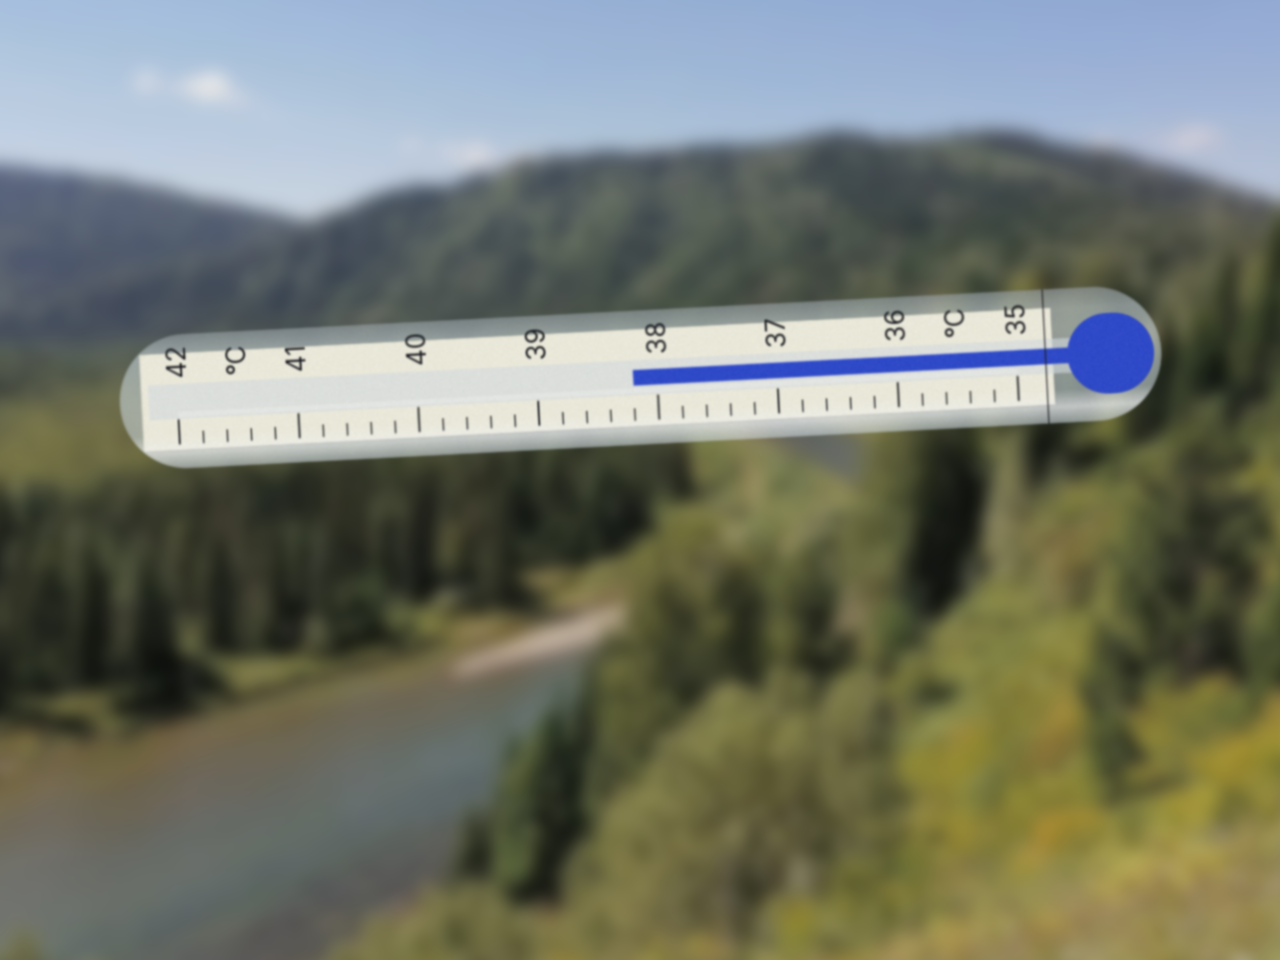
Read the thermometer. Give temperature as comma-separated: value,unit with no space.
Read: 38.2,°C
